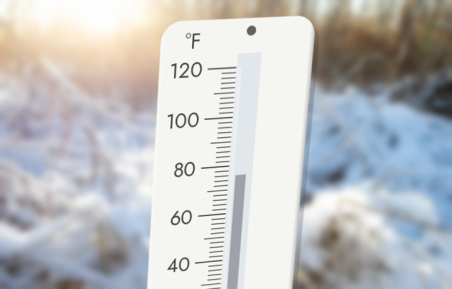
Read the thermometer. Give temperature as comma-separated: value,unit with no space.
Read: 76,°F
